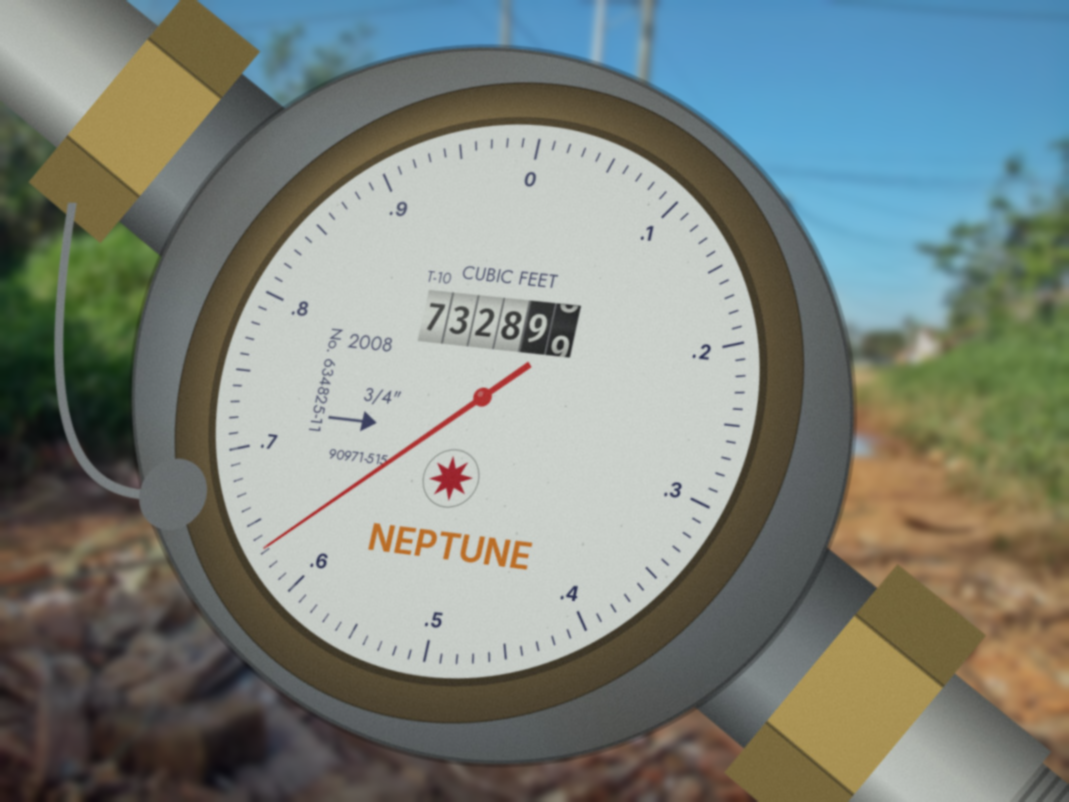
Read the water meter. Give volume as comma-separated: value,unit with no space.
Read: 732898.63,ft³
